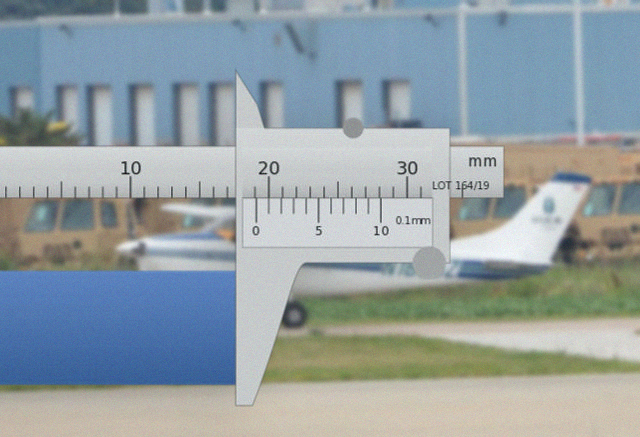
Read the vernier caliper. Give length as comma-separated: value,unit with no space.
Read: 19.1,mm
